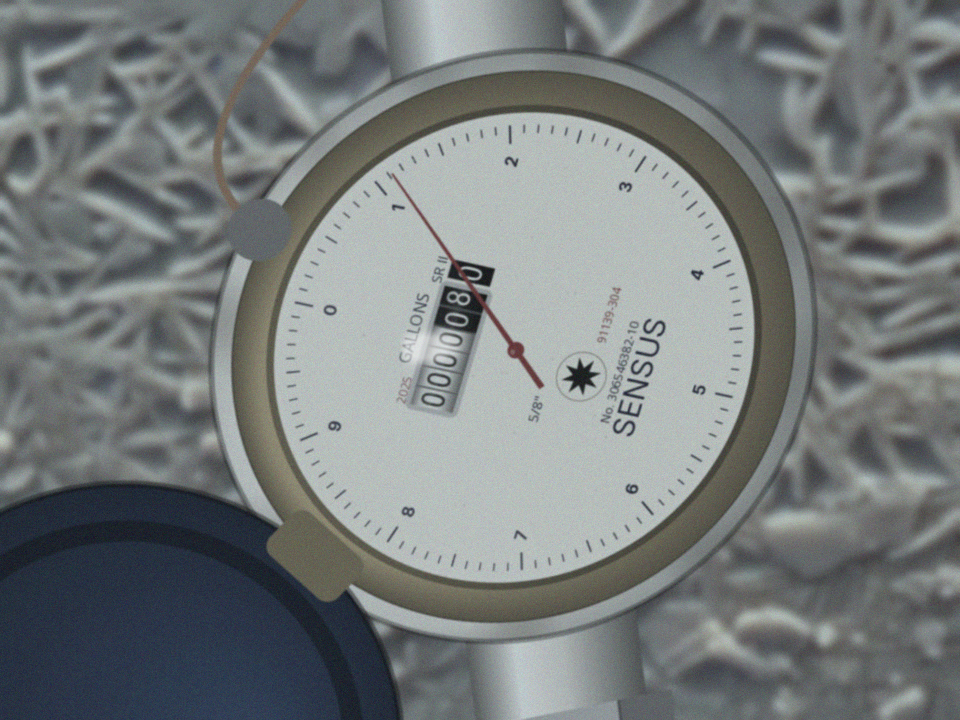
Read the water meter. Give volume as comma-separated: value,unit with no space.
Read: 81.1,gal
